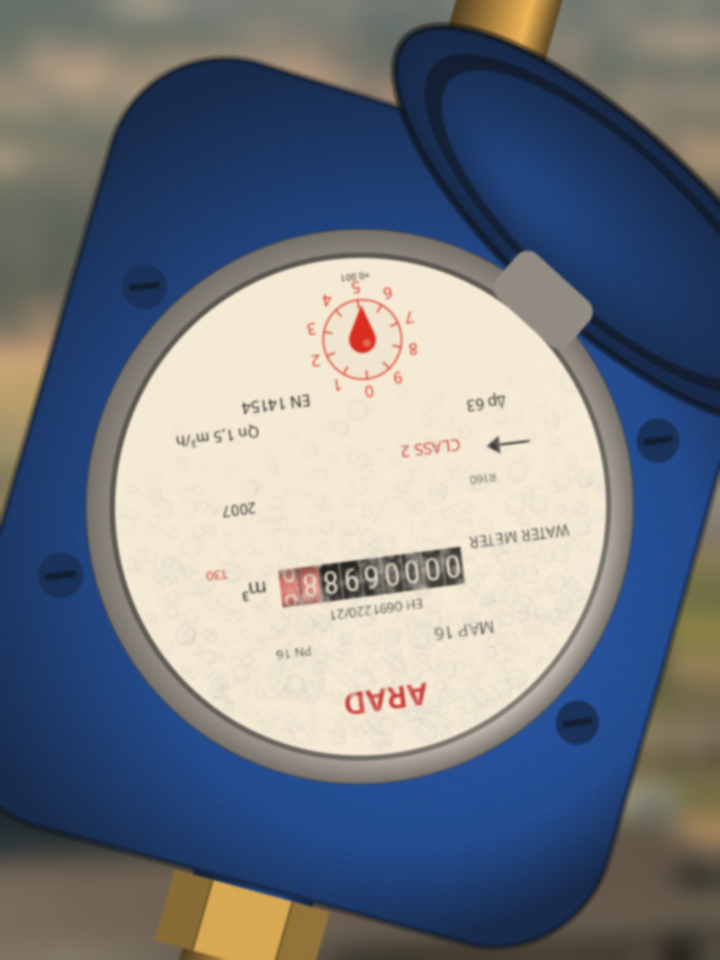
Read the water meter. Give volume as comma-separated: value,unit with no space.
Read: 698.885,m³
